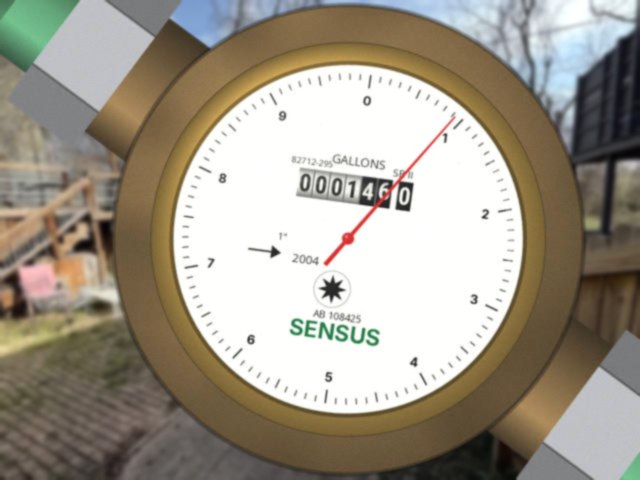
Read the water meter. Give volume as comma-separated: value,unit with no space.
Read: 1460.9,gal
